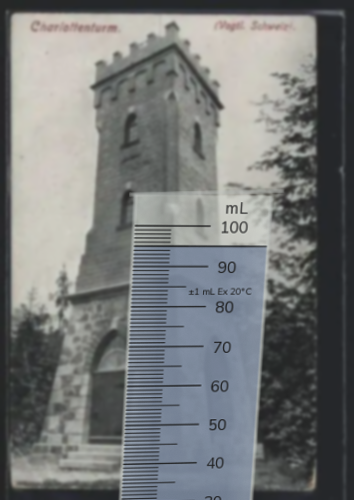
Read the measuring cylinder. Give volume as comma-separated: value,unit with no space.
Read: 95,mL
